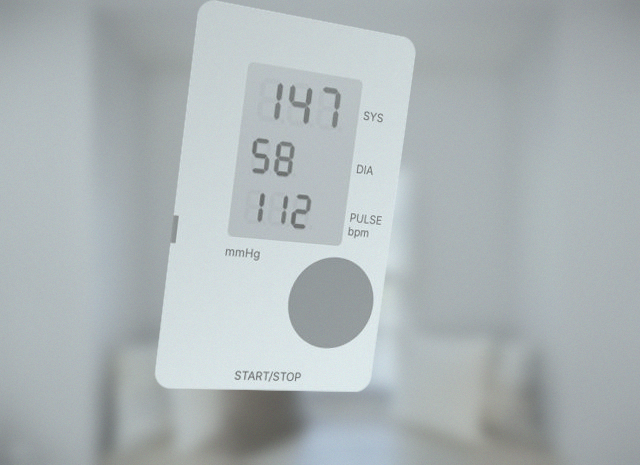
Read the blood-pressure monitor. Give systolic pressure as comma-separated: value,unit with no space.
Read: 147,mmHg
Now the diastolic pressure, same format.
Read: 58,mmHg
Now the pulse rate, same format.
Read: 112,bpm
